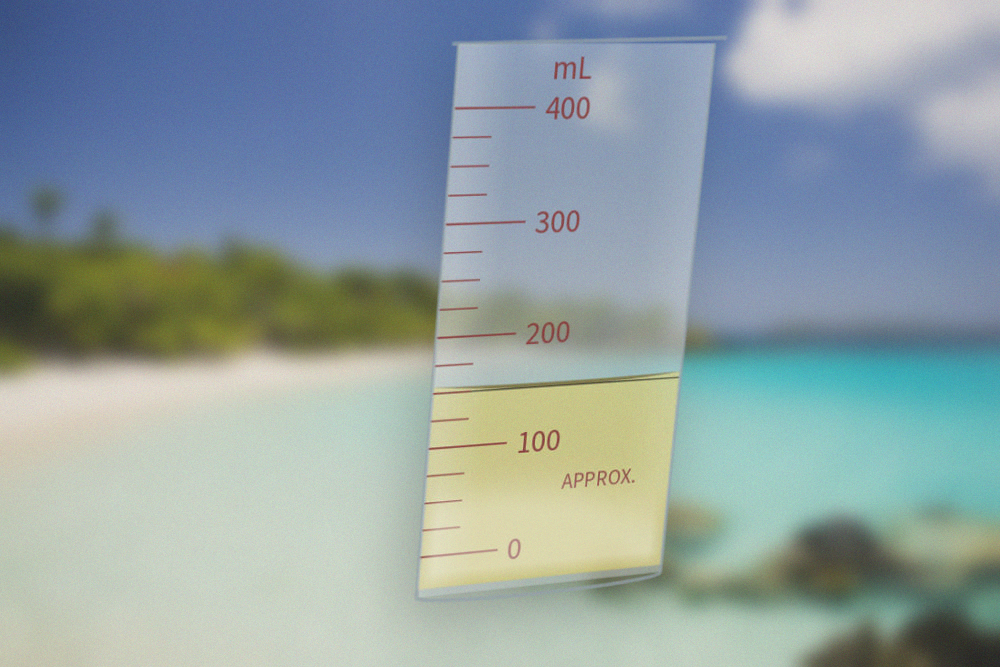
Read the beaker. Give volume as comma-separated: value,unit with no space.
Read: 150,mL
